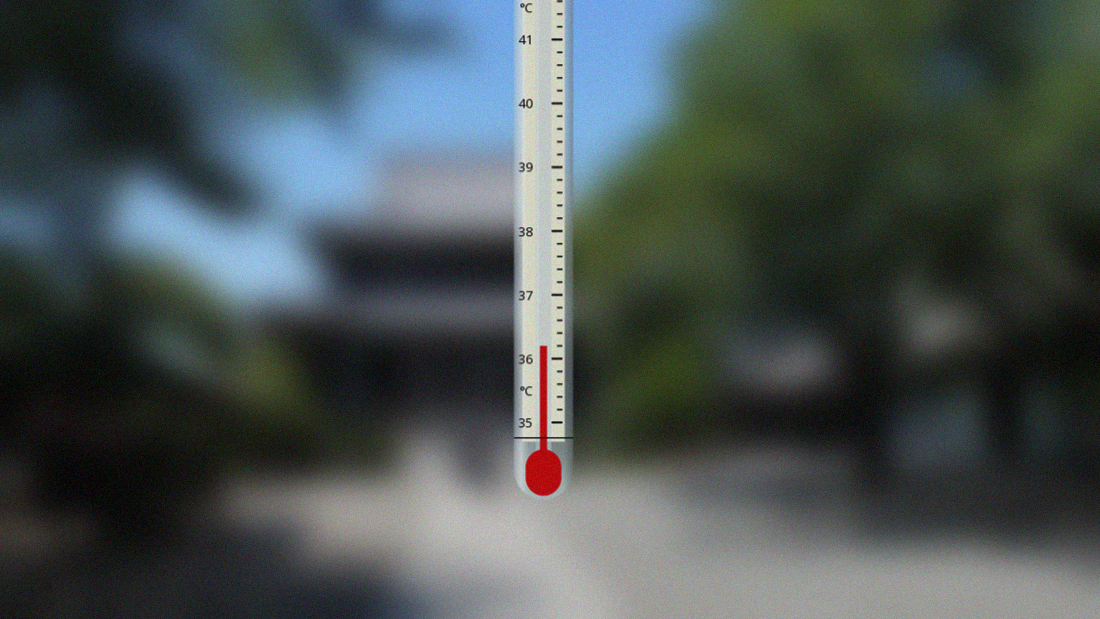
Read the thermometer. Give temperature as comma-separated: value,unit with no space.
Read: 36.2,°C
